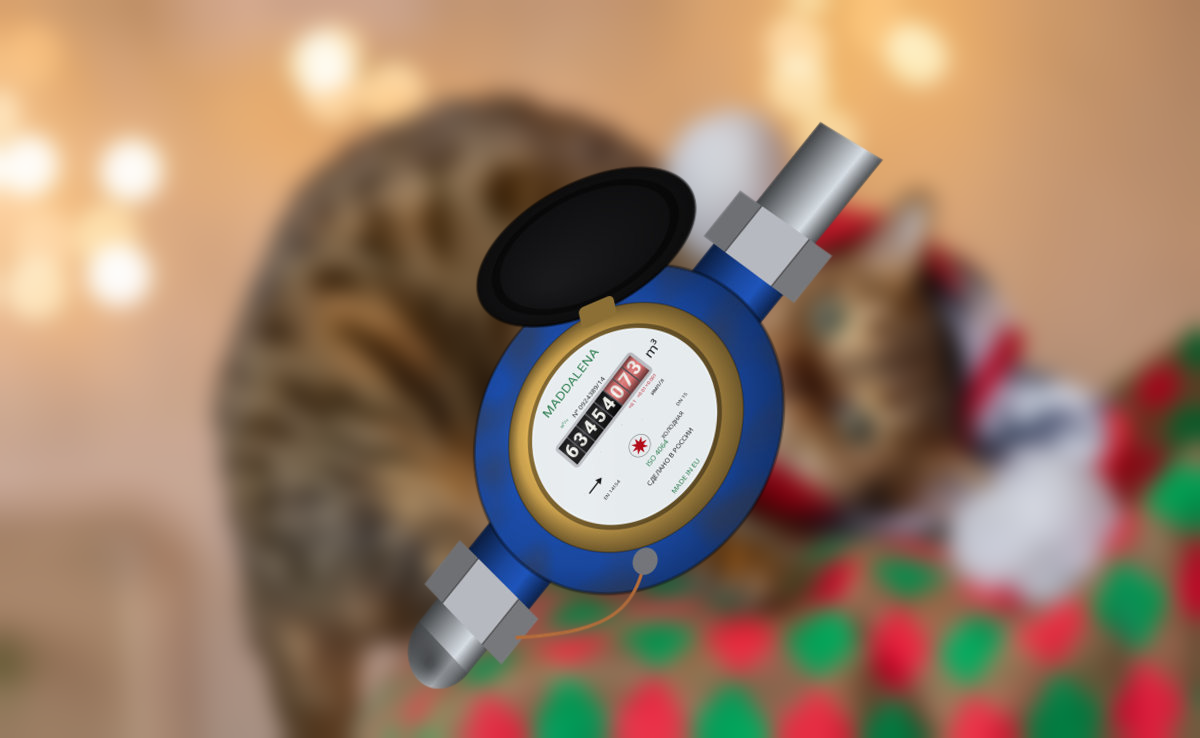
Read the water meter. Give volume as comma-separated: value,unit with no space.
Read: 63454.073,m³
